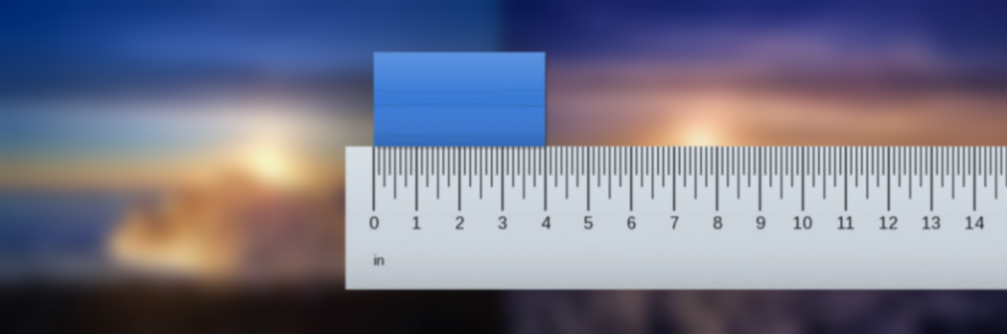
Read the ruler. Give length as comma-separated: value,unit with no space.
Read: 4,in
